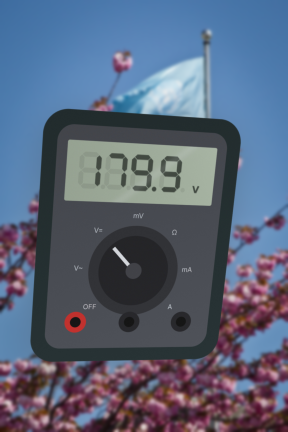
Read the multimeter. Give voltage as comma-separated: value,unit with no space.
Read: 179.9,V
